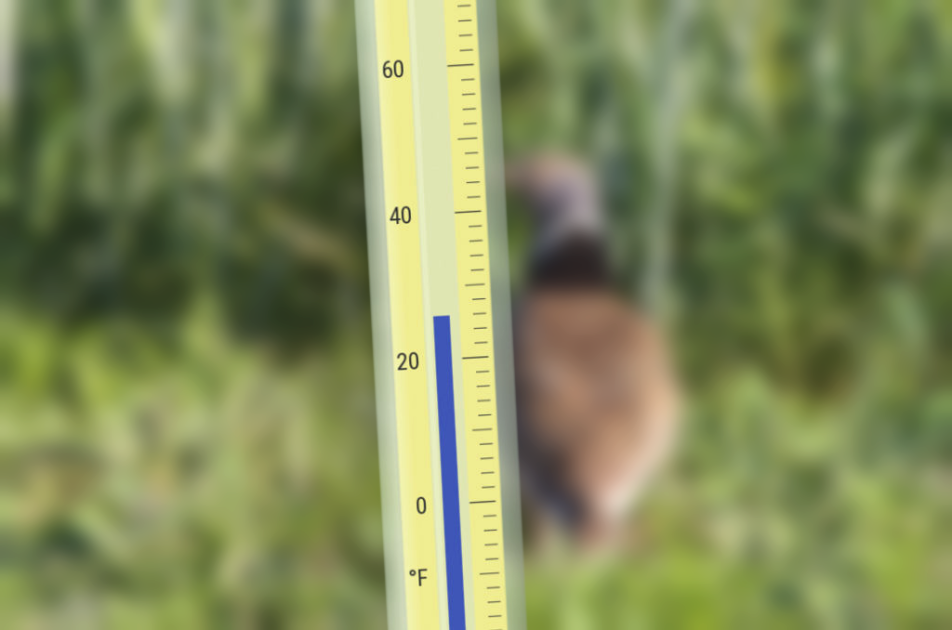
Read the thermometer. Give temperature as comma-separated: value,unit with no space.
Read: 26,°F
